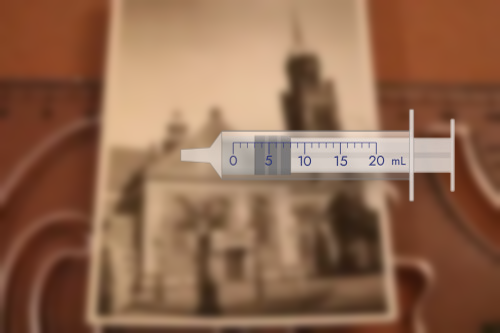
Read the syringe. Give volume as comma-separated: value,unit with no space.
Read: 3,mL
